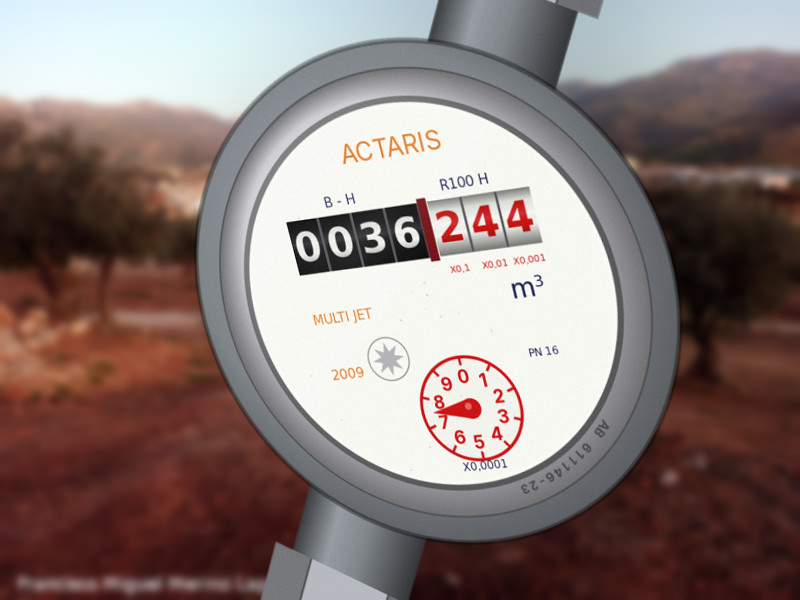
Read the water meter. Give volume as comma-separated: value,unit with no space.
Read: 36.2447,m³
